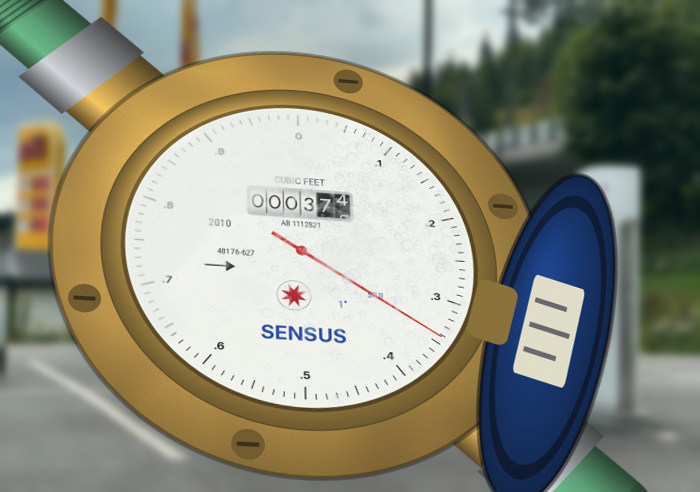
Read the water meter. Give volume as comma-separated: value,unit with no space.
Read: 374.34,ft³
